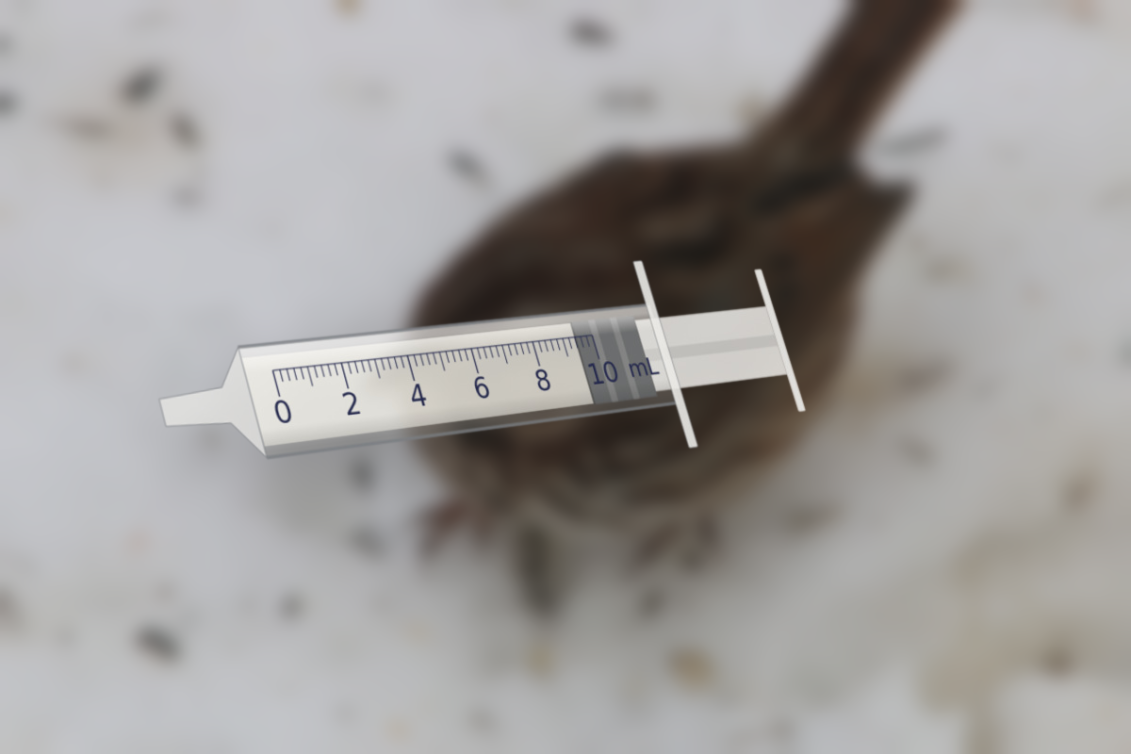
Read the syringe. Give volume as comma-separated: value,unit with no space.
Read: 9.4,mL
